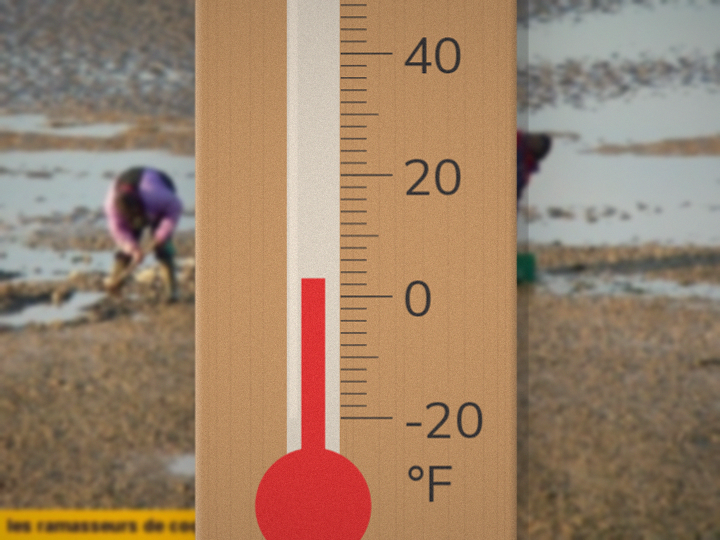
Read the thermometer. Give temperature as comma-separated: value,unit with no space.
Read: 3,°F
